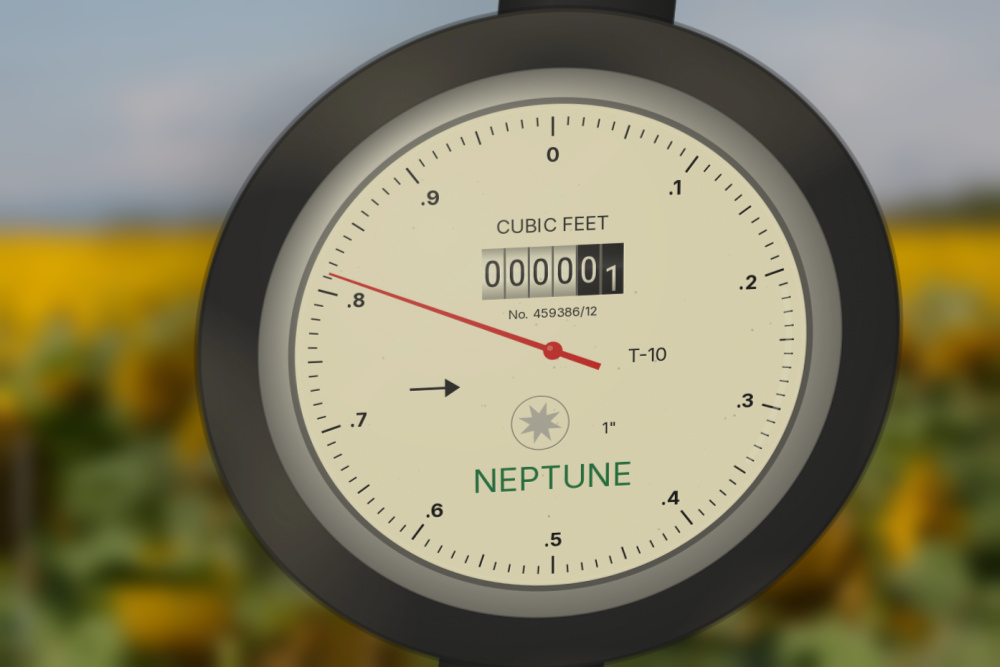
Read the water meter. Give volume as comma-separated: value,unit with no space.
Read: 0.81,ft³
